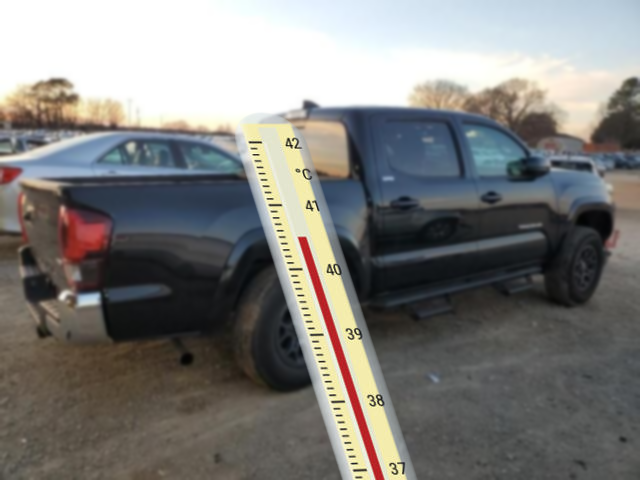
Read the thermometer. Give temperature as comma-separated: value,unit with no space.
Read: 40.5,°C
